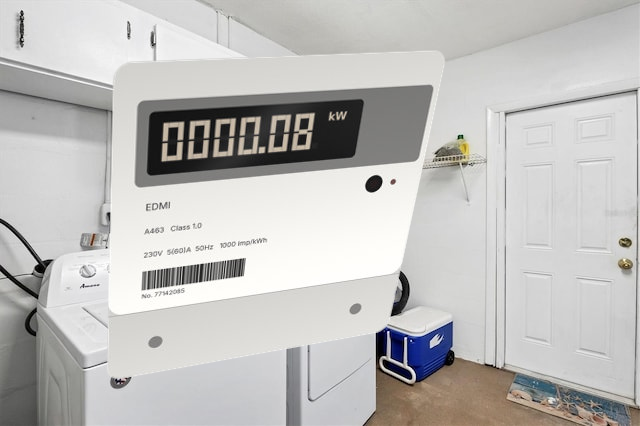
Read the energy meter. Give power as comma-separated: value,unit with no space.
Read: 0.08,kW
